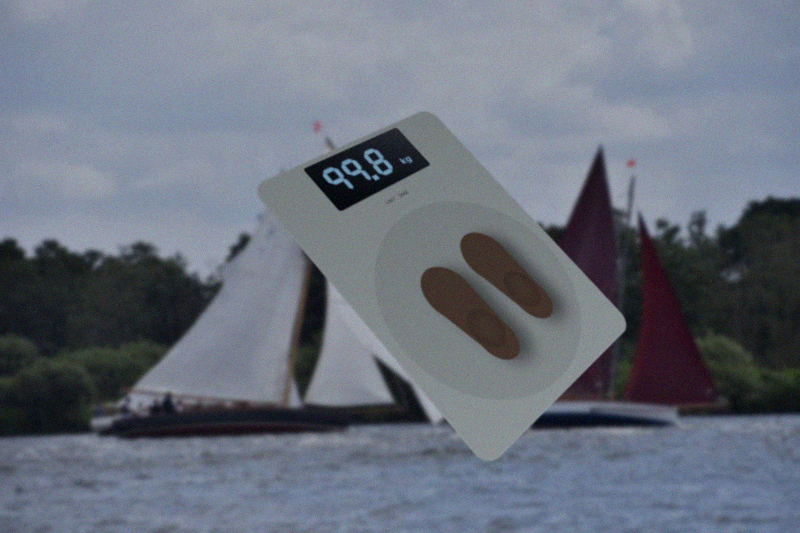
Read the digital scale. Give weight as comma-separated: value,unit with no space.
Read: 99.8,kg
